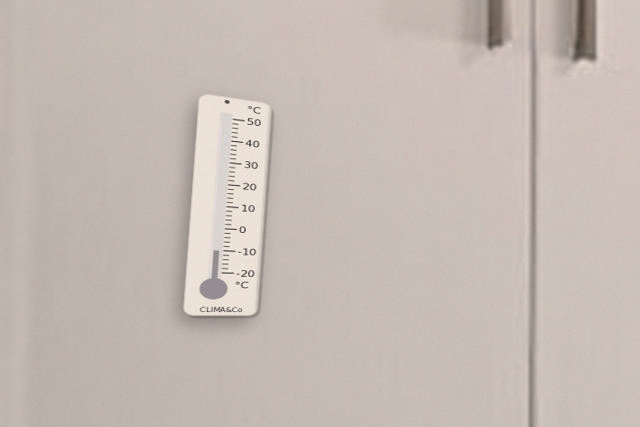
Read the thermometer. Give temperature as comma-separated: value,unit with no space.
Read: -10,°C
